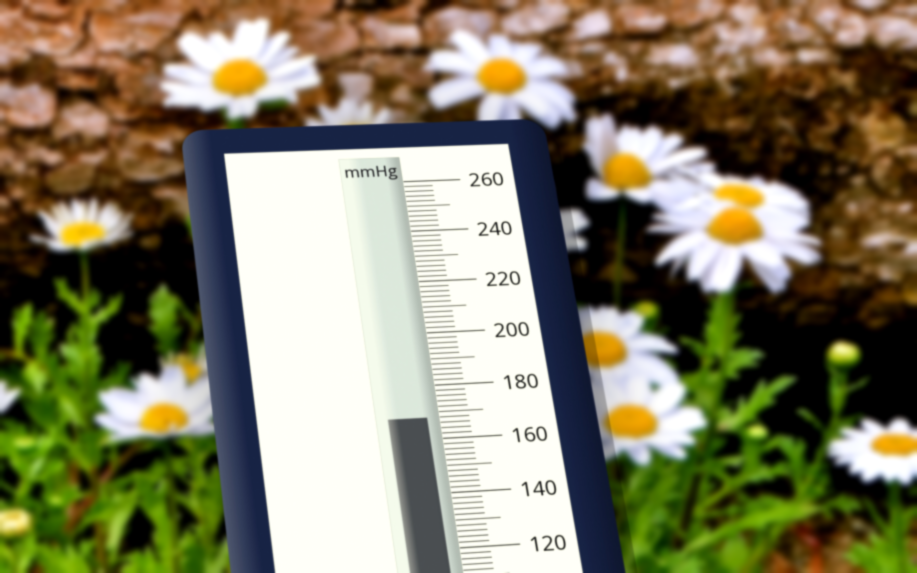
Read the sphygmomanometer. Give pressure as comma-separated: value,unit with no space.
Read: 168,mmHg
